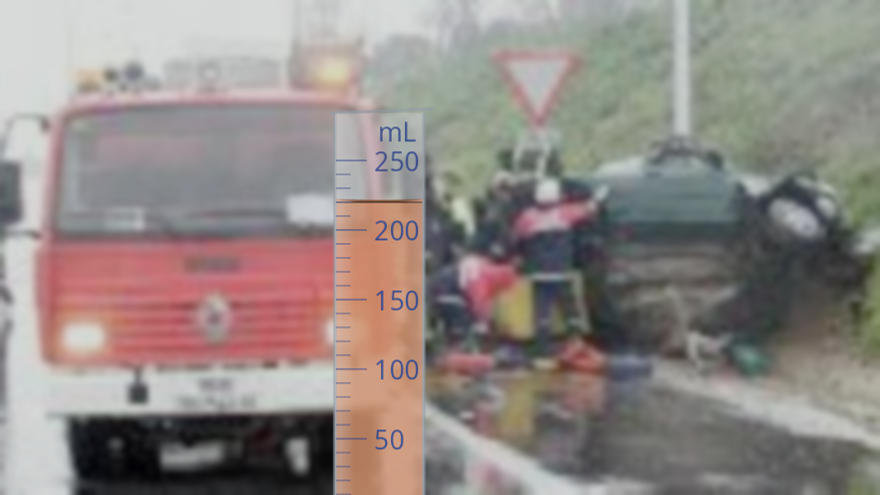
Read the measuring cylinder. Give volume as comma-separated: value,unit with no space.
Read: 220,mL
